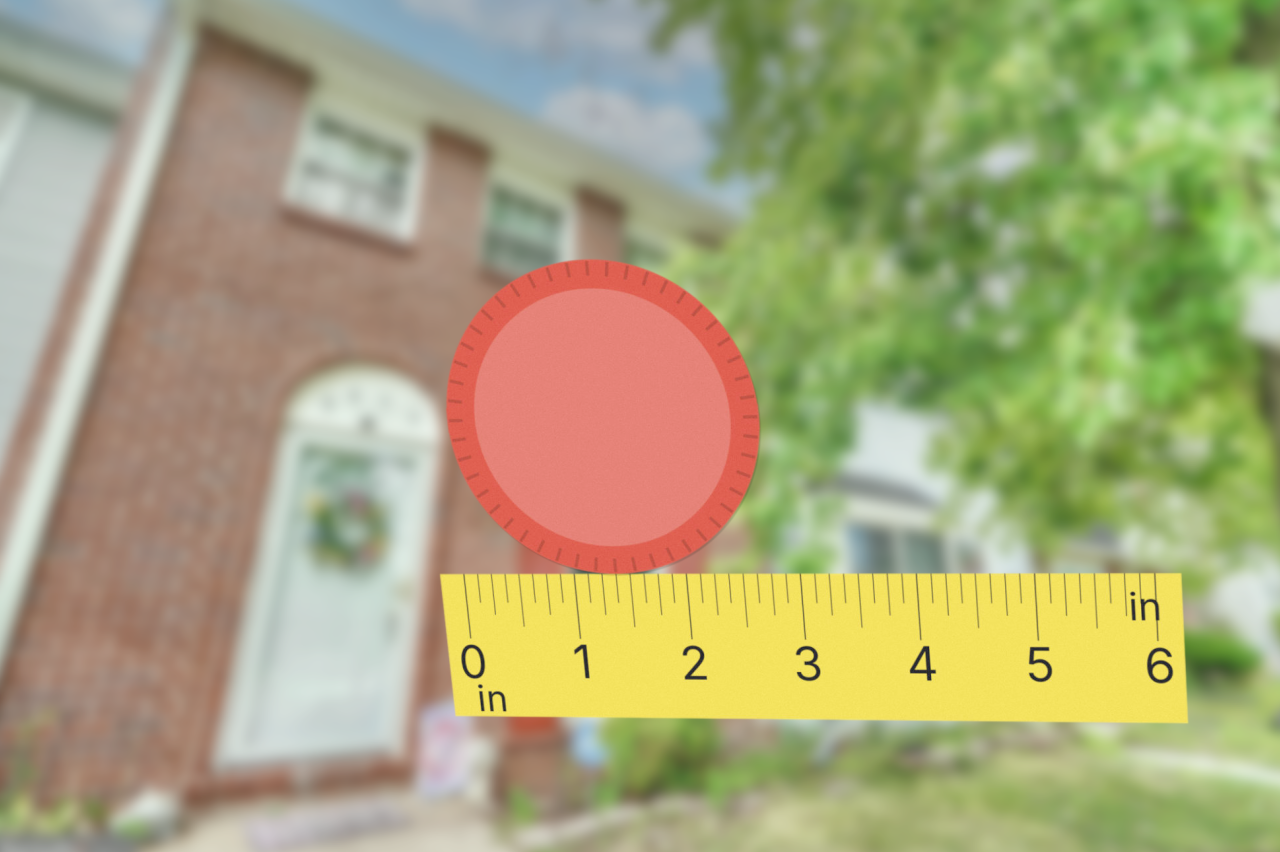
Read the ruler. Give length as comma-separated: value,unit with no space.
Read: 2.75,in
